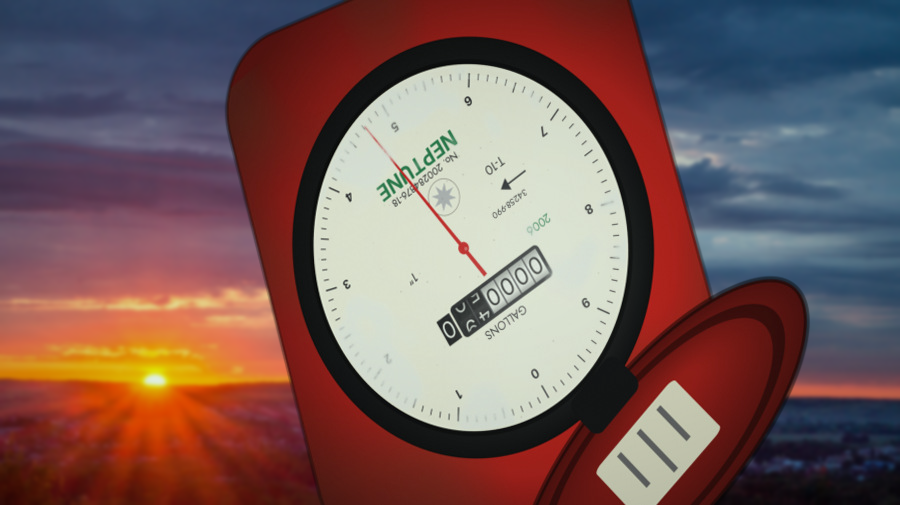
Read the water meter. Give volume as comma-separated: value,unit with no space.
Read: 494.7,gal
